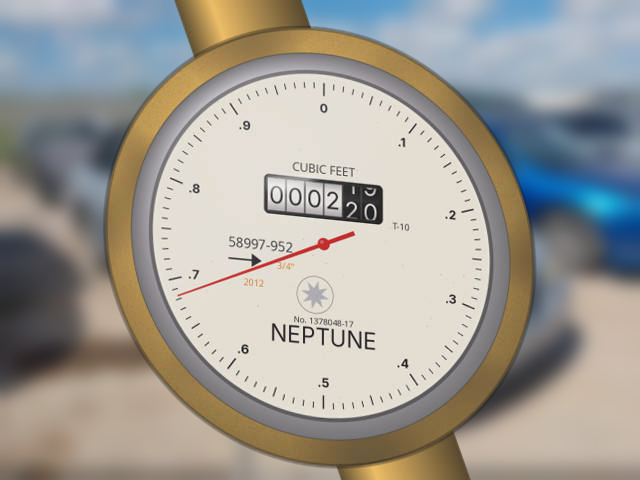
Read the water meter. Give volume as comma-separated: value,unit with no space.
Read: 219.68,ft³
